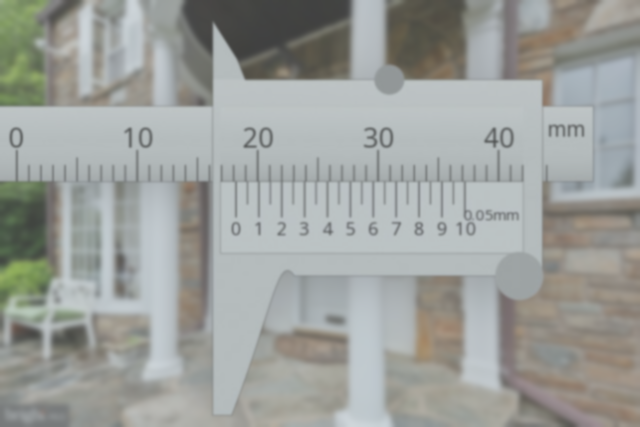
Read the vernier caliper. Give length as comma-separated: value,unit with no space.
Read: 18.2,mm
